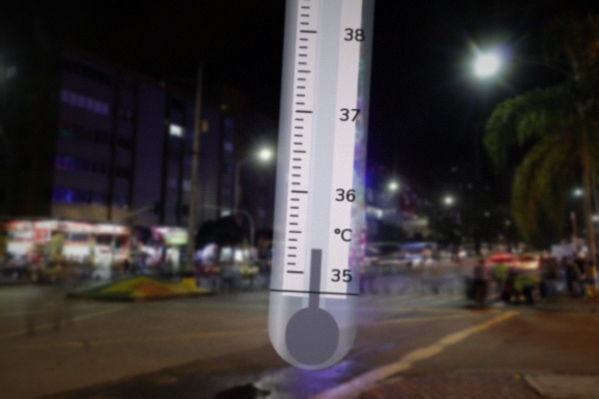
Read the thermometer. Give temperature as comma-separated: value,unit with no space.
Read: 35.3,°C
